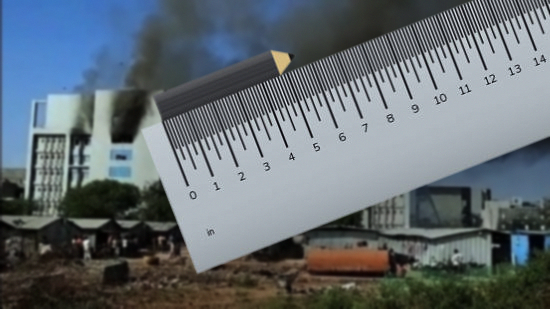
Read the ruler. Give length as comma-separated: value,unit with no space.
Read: 5.5,in
